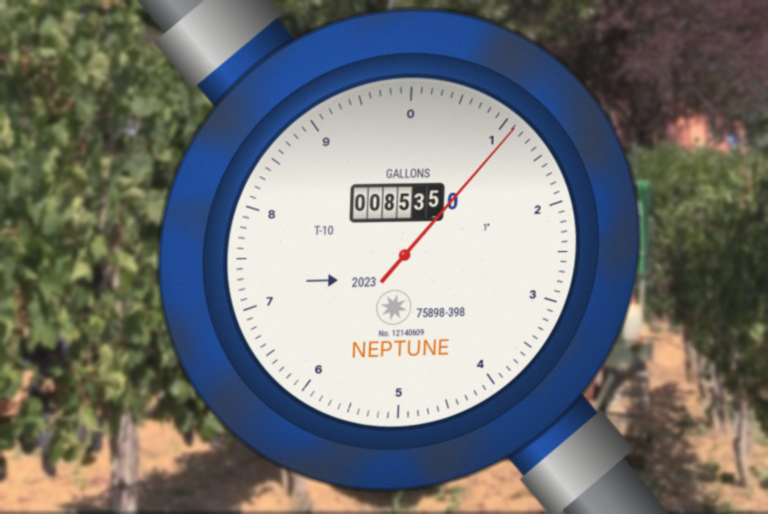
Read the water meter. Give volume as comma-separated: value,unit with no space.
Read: 85351.1,gal
